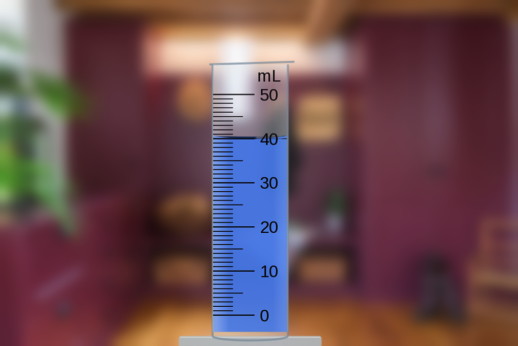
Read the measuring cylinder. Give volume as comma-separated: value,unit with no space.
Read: 40,mL
